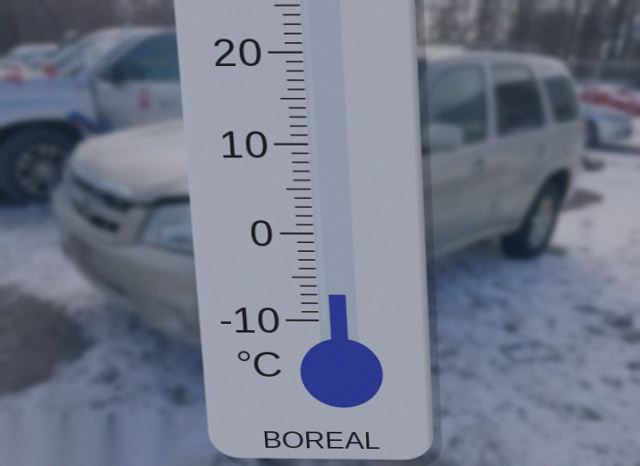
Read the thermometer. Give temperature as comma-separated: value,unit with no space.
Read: -7,°C
